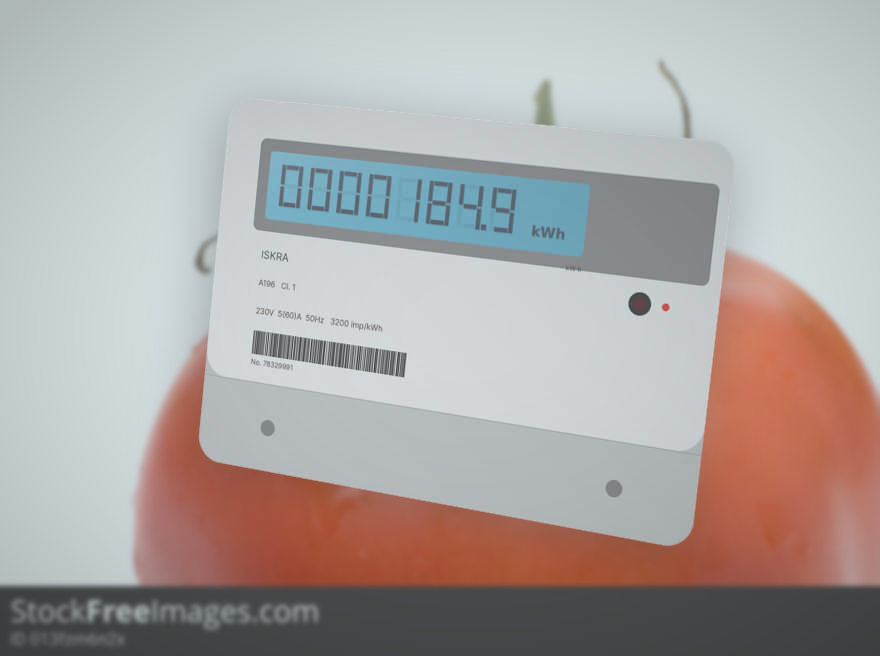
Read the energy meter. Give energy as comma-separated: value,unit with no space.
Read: 184.9,kWh
